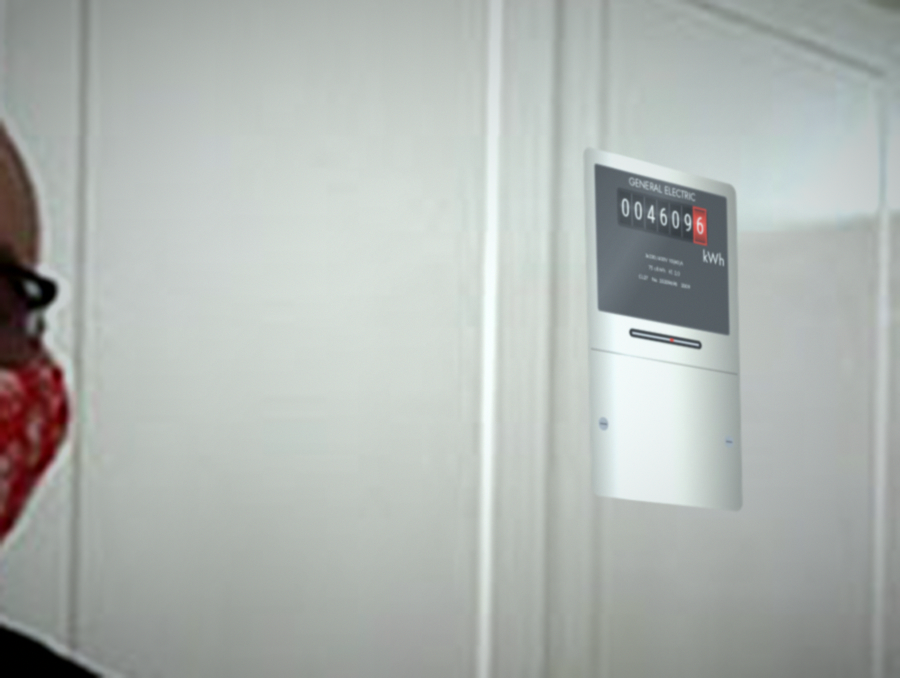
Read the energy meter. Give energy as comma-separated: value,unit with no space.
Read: 4609.6,kWh
